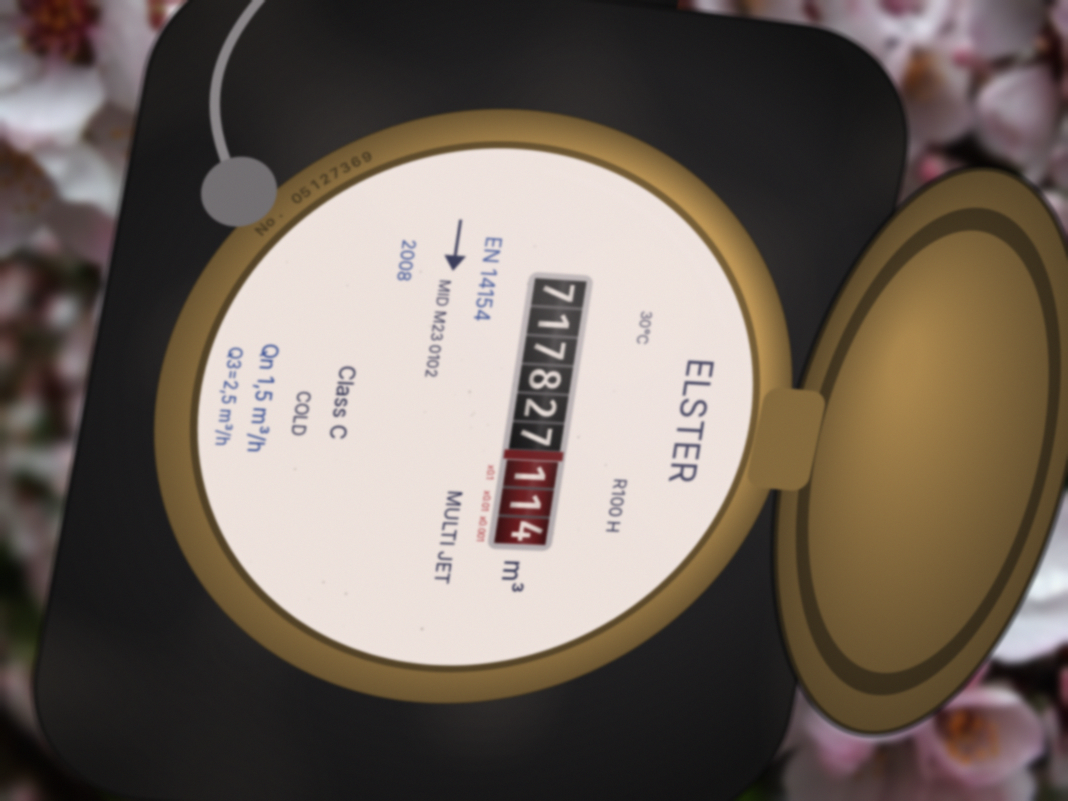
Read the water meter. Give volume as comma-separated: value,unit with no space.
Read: 717827.114,m³
